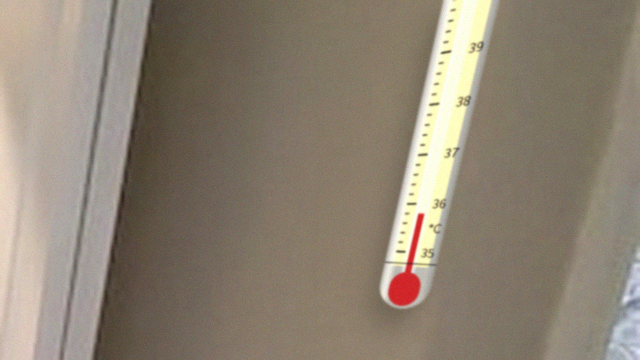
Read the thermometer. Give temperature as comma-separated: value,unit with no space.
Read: 35.8,°C
